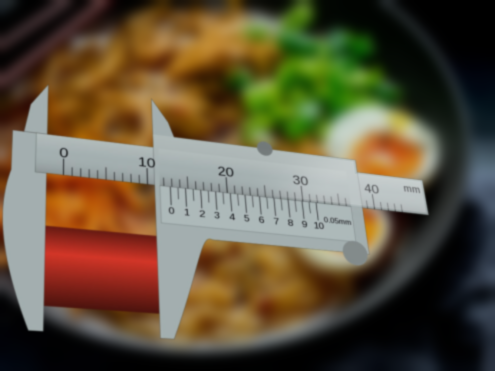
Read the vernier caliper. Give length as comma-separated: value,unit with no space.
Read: 12.8,mm
